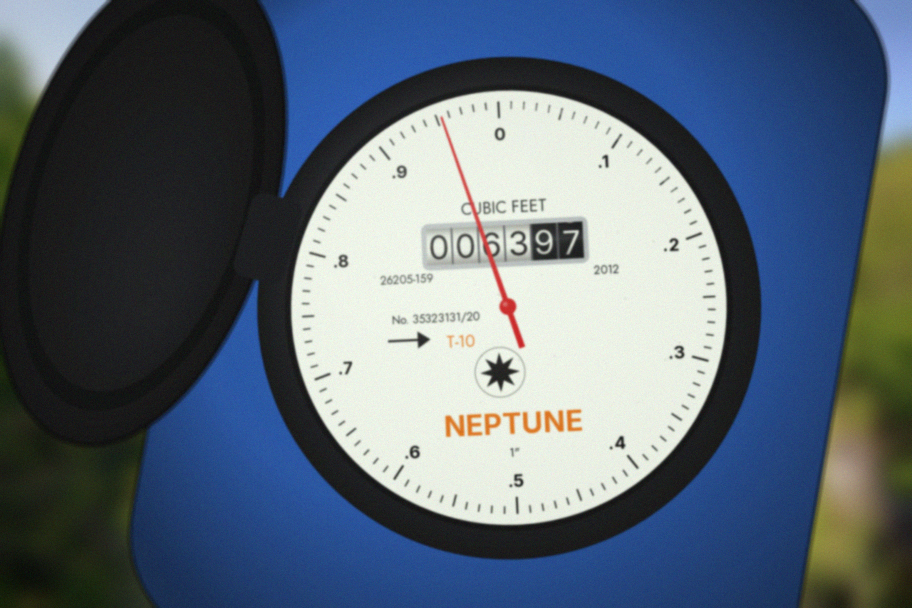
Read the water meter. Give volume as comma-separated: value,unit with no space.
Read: 6396.95,ft³
